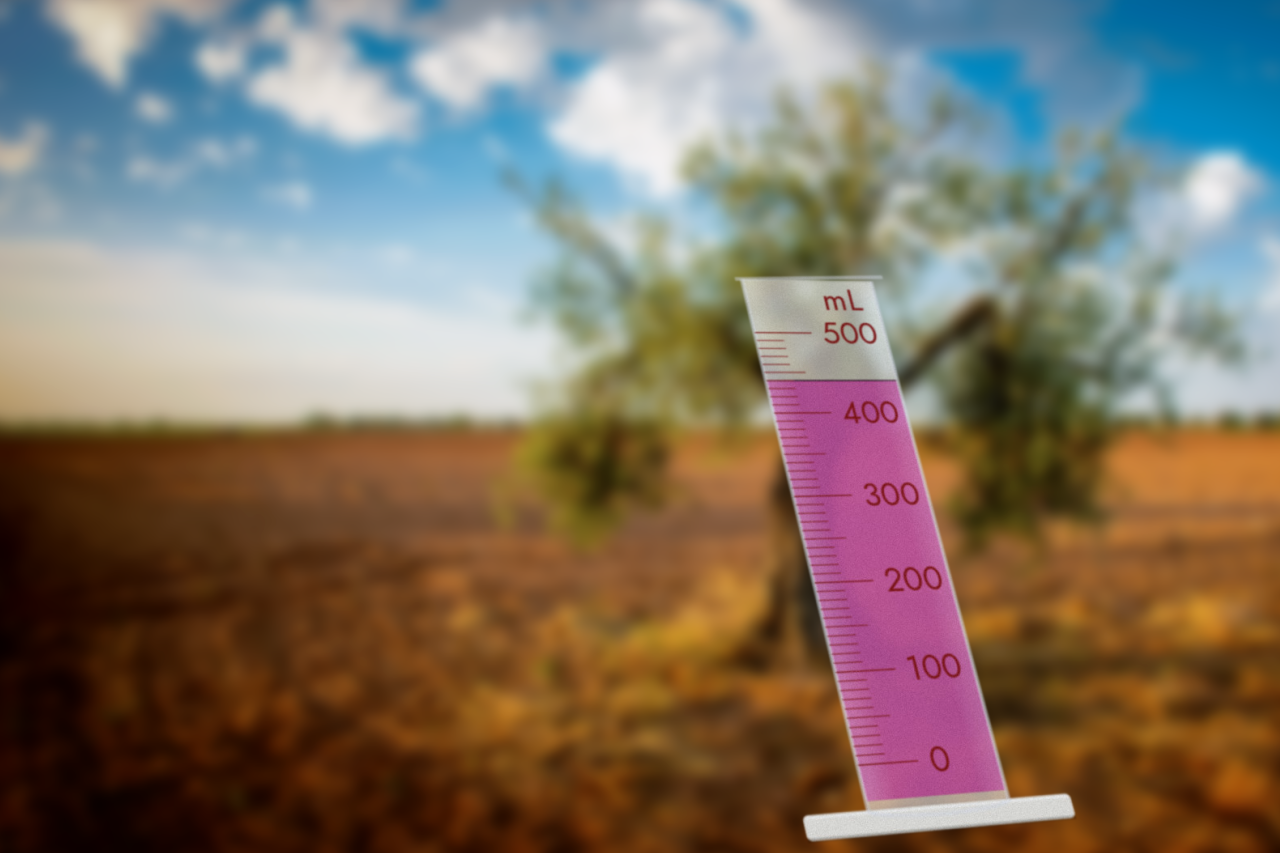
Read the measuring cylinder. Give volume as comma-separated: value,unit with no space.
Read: 440,mL
